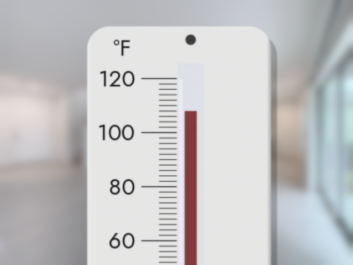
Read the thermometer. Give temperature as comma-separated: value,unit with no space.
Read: 108,°F
